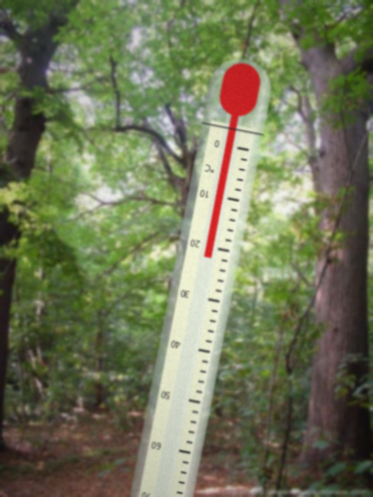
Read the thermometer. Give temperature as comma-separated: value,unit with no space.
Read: 22,°C
